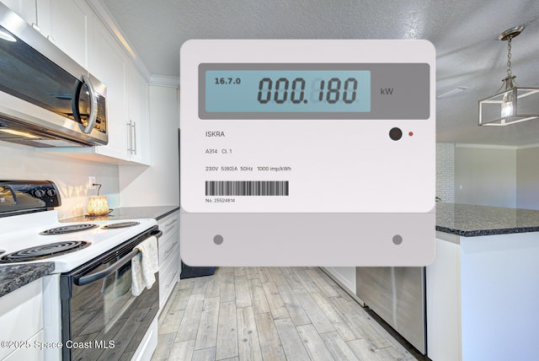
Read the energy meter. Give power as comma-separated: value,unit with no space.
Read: 0.180,kW
